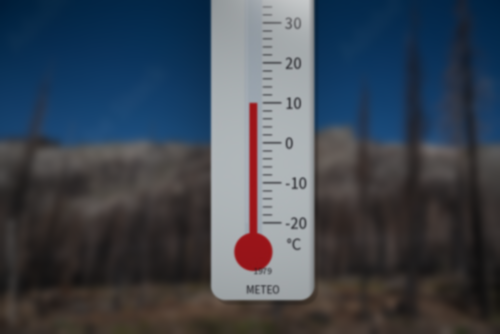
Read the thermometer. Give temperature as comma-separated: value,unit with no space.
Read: 10,°C
